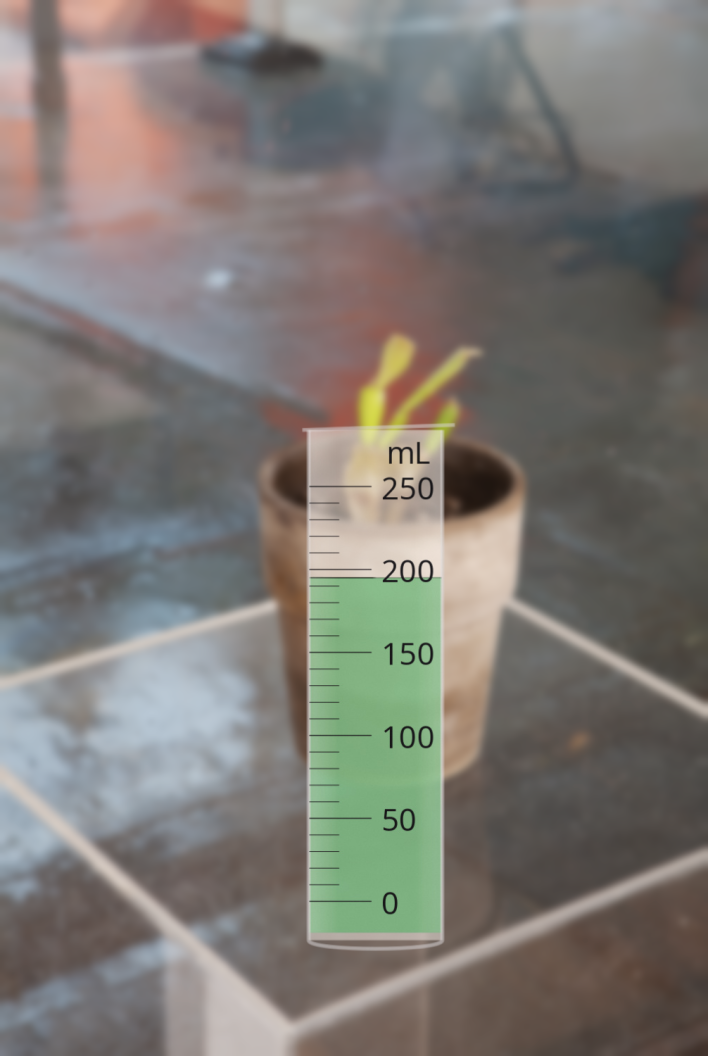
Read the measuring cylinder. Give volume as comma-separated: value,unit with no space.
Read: 195,mL
